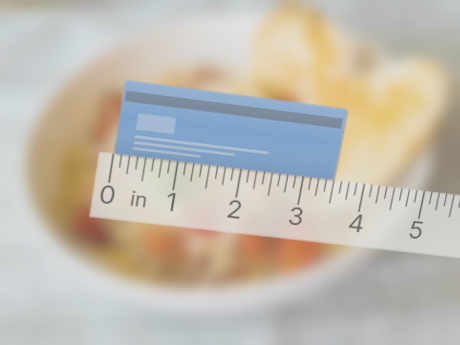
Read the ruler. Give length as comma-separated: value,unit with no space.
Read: 3.5,in
